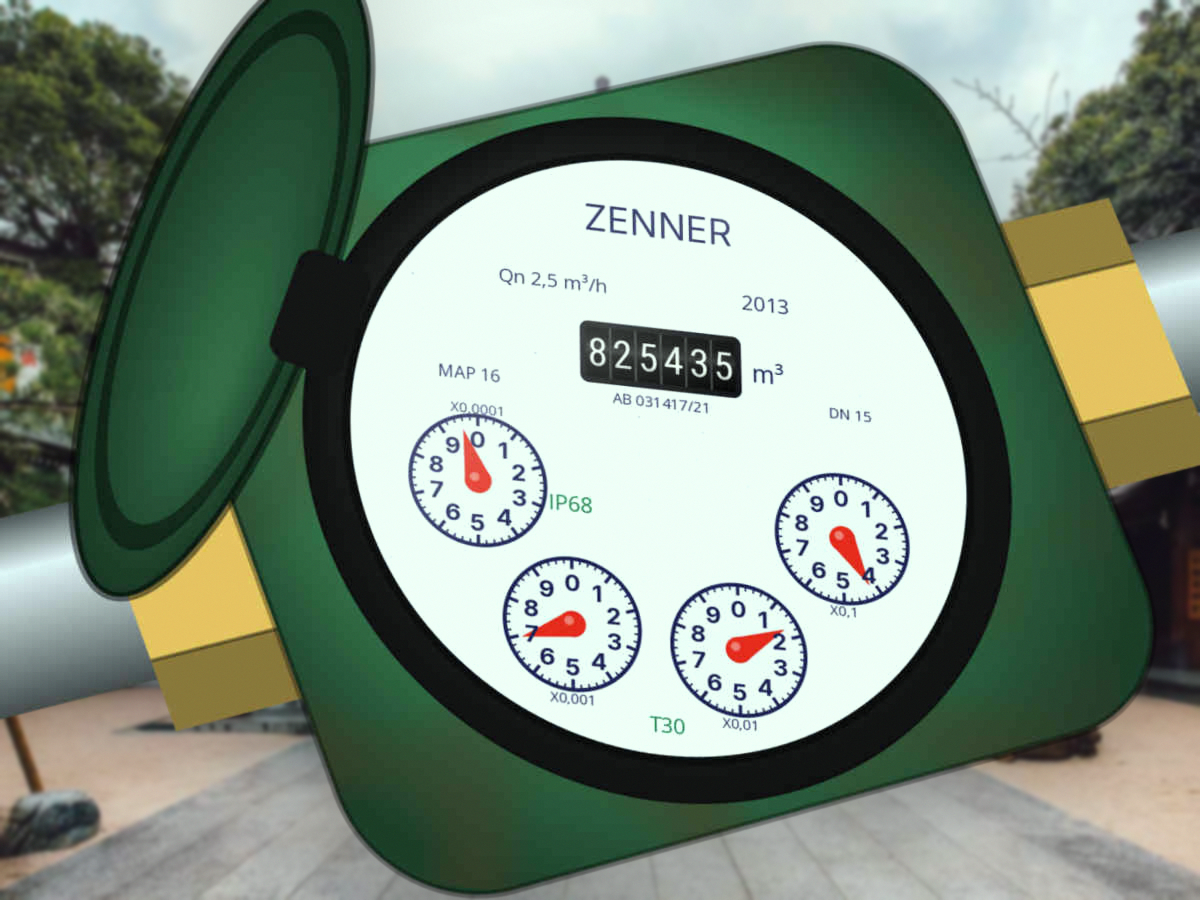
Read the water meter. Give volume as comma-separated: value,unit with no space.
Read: 825435.4169,m³
